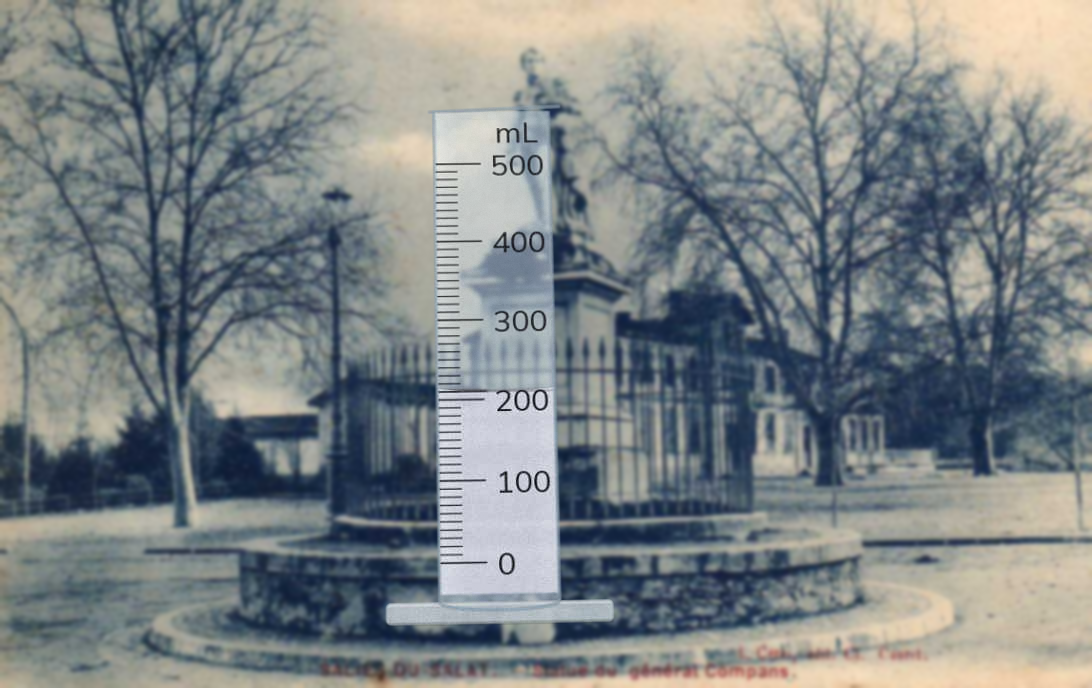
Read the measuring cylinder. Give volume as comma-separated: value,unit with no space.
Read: 210,mL
